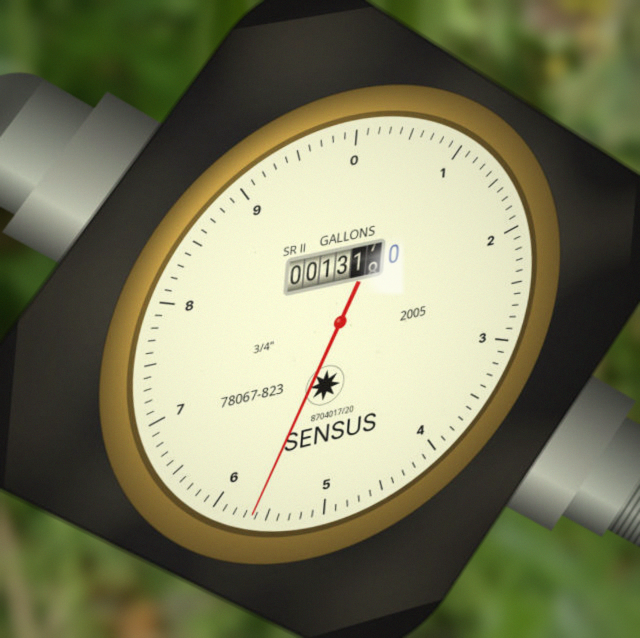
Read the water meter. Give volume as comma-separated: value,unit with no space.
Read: 13175.6,gal
